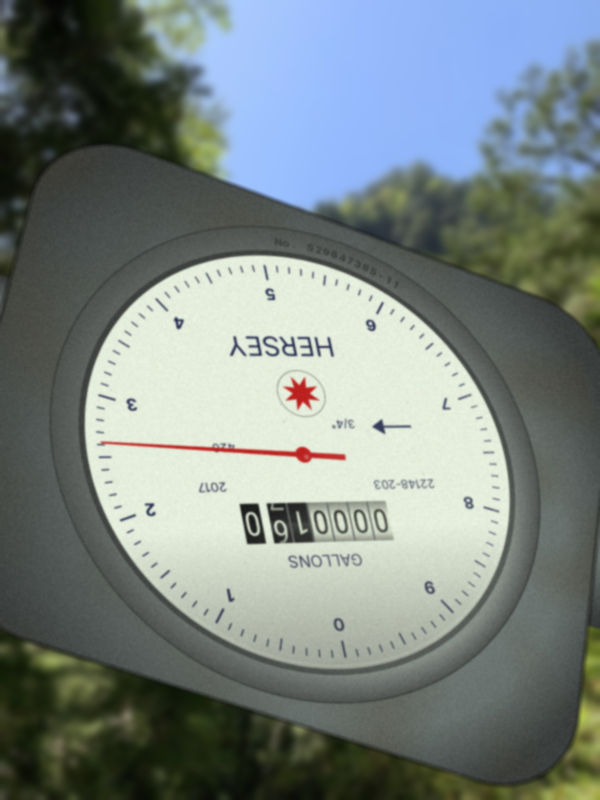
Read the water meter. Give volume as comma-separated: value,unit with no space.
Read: 162.6,gal
